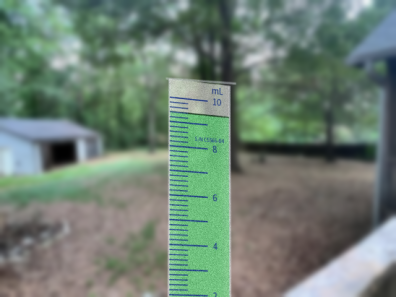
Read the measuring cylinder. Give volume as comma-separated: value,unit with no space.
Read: 9.4,mL
